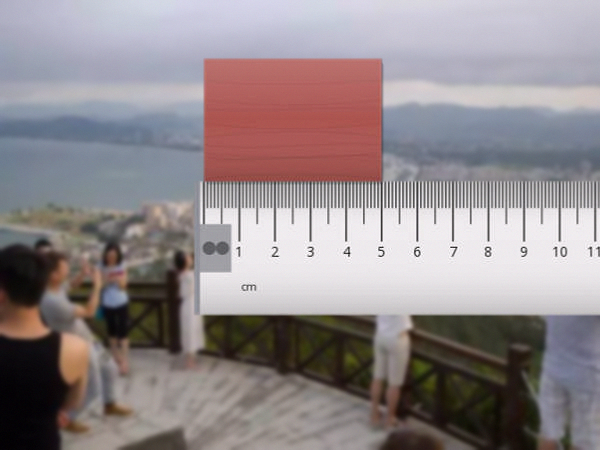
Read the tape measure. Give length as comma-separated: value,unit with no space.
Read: 5,cm
